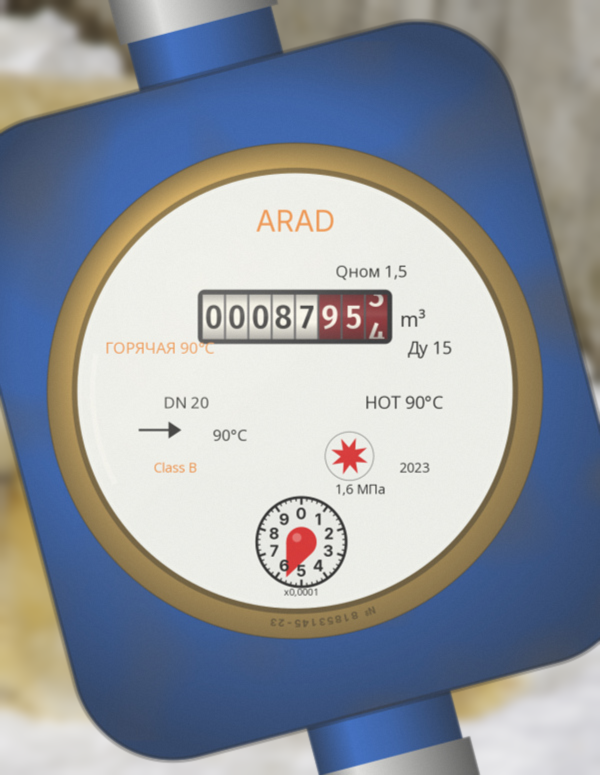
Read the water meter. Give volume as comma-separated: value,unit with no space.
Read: 87.9535,m³
